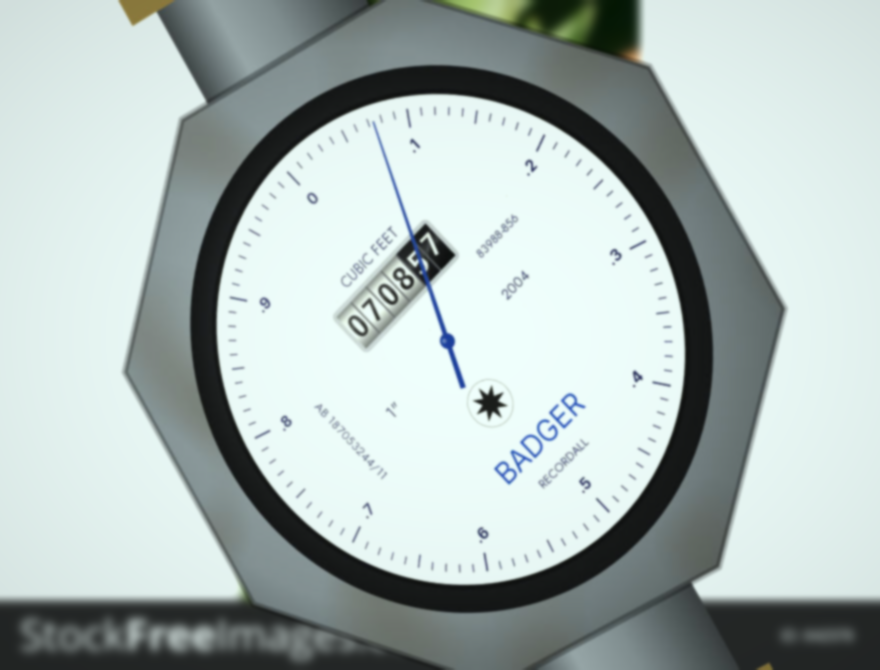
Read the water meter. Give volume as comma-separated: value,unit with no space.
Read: 70857.07,ft³
